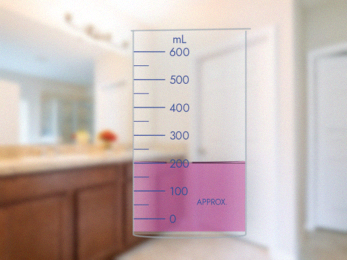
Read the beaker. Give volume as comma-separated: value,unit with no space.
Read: 200,mL
